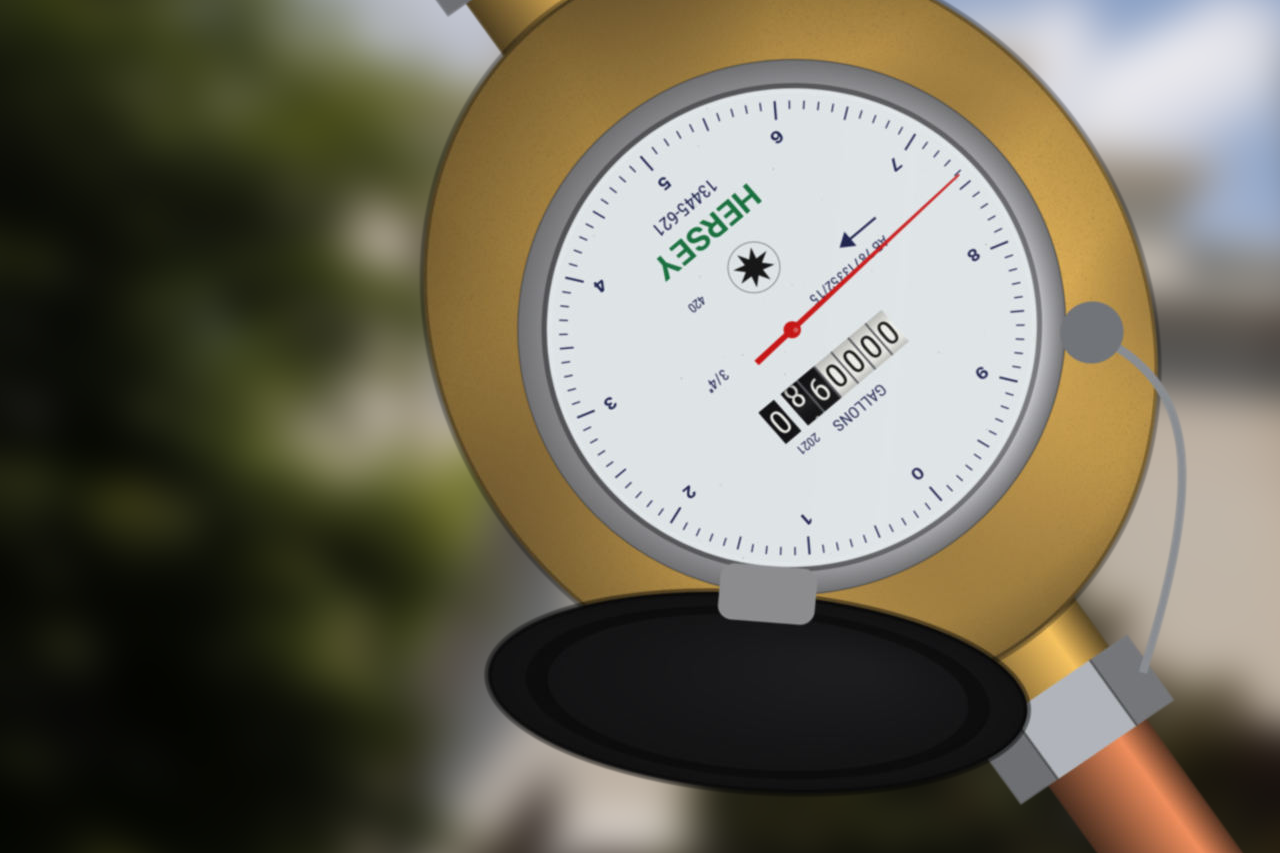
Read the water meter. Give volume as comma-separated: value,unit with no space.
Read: 977.4,gal
